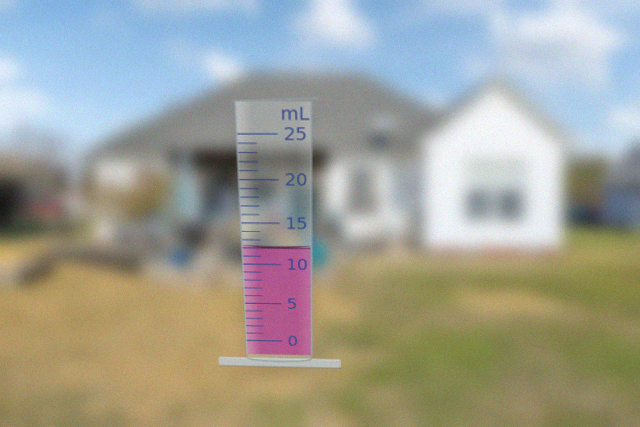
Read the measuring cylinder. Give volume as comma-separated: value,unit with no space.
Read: 12,mL
